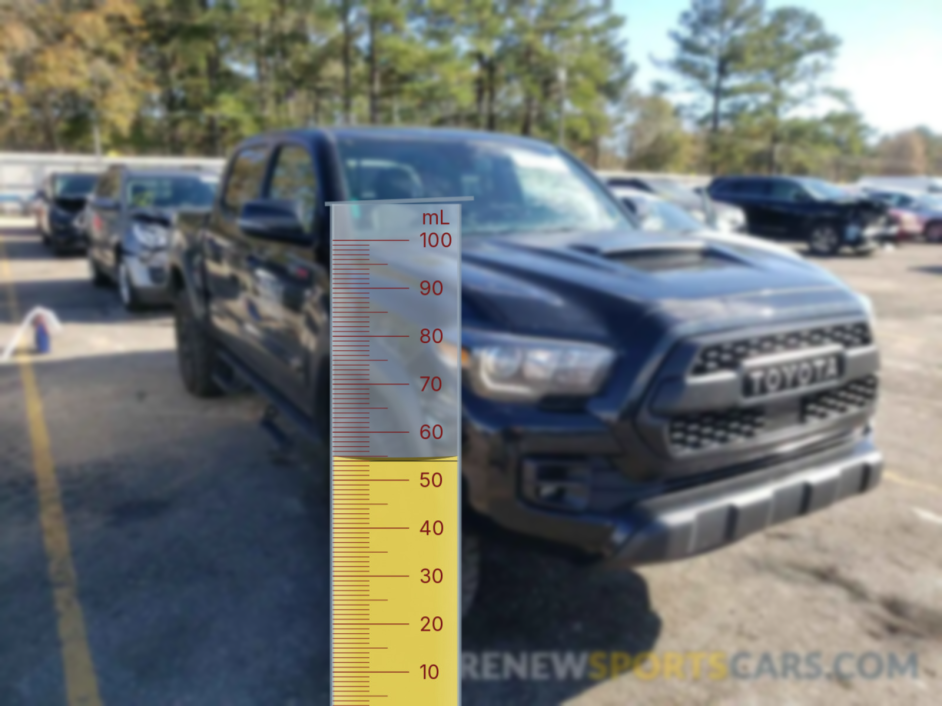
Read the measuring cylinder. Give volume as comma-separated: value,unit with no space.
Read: 54,mL
